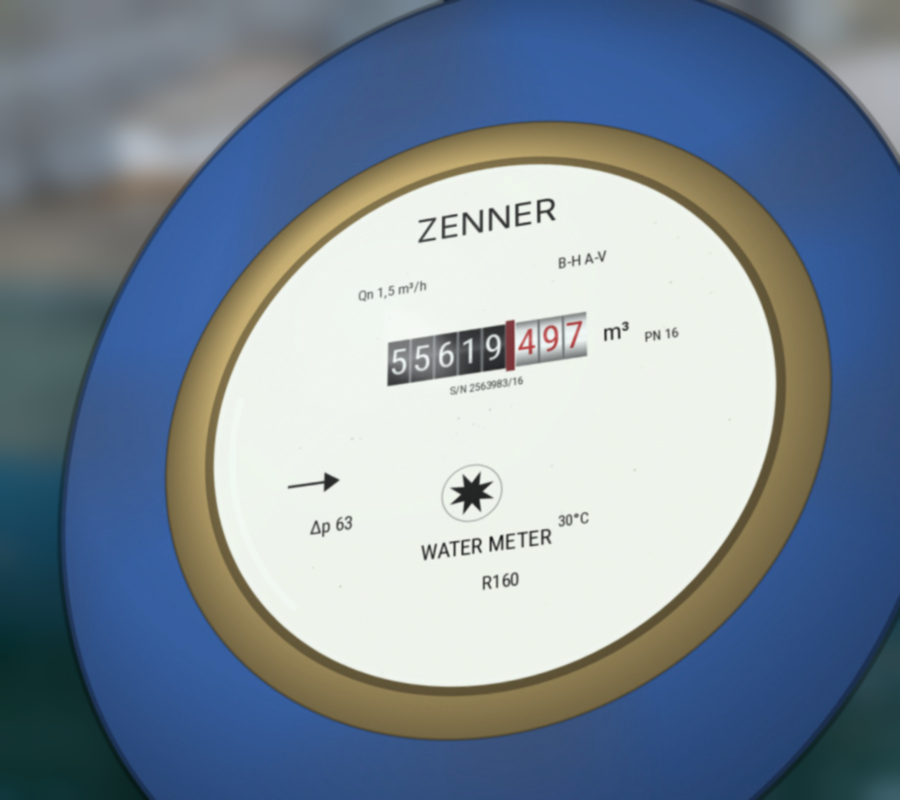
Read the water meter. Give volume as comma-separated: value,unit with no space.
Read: 55619.497,m³
